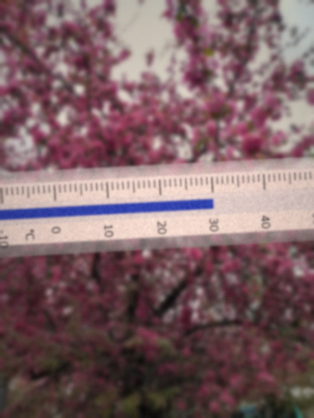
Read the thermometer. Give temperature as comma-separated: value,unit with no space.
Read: 30,°C
